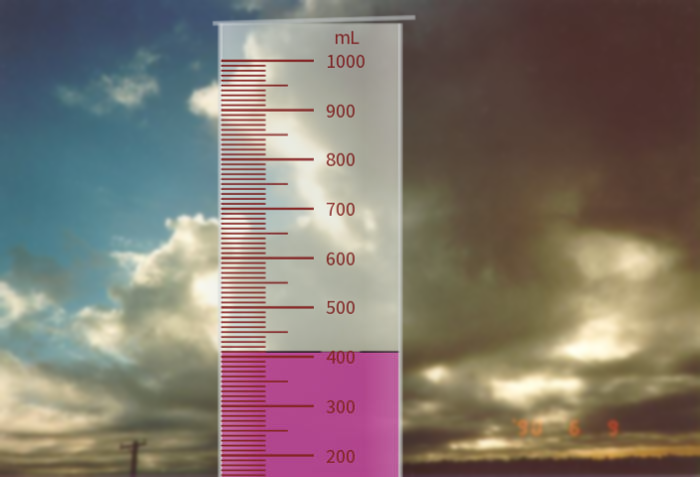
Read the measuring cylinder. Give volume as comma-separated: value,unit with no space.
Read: 410,mL
